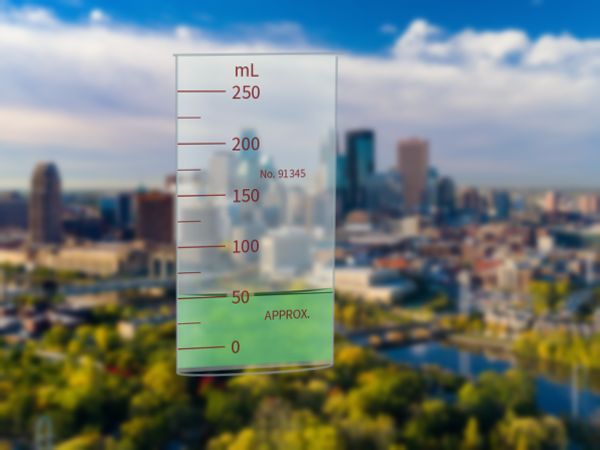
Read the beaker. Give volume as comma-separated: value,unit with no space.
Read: 50,mL
